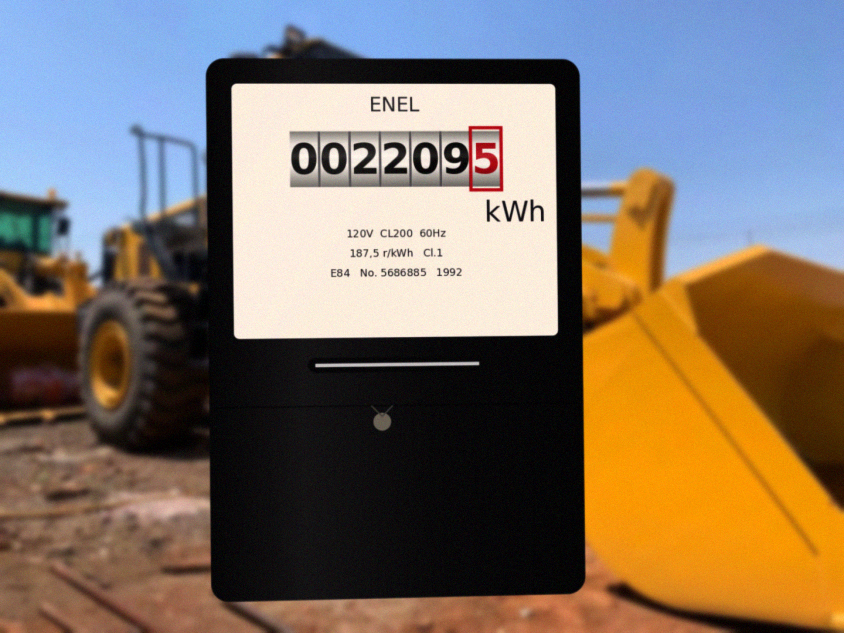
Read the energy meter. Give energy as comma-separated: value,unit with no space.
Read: 2209.5,kWh
